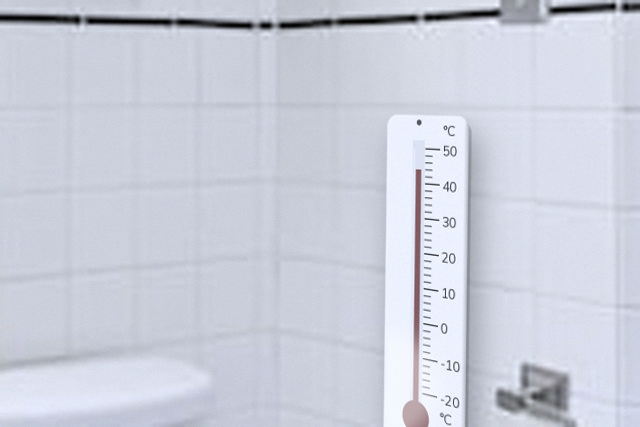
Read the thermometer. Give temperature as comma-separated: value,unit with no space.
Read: 44,°C
